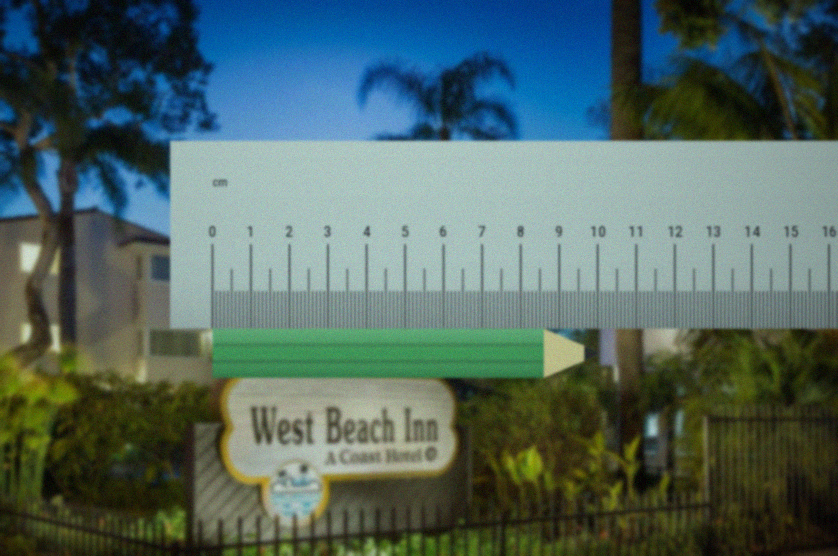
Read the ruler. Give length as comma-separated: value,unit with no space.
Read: 10,cm
